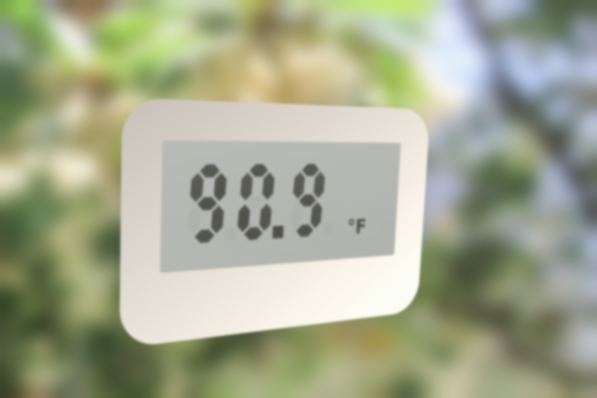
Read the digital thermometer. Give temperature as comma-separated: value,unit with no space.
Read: 90.9,°F
